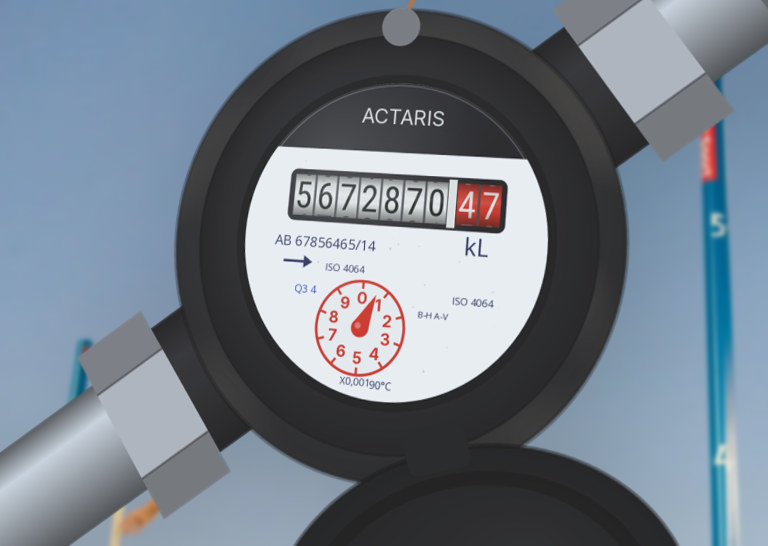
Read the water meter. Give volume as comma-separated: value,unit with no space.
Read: 5672870.470,kL
